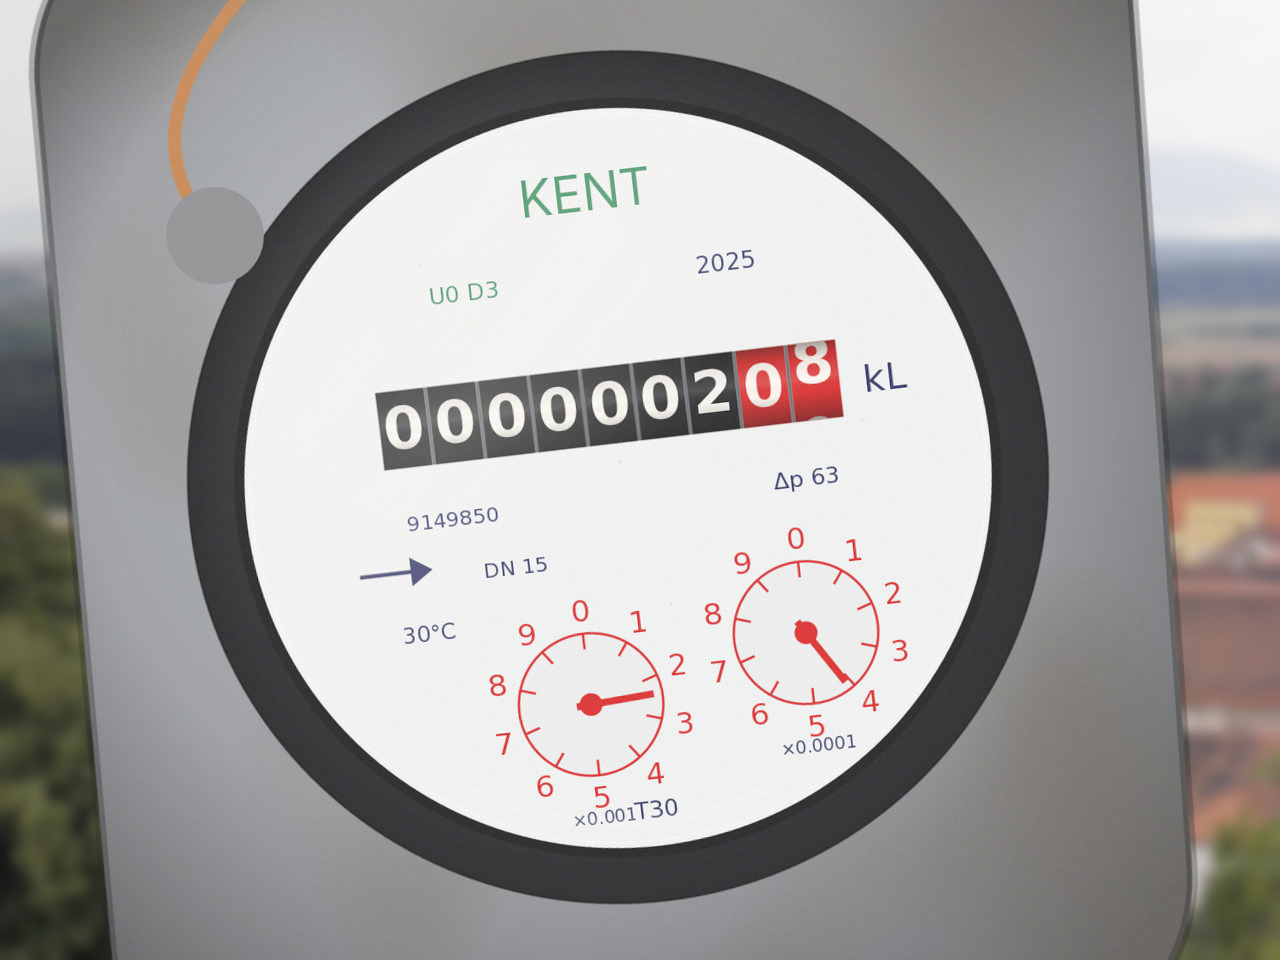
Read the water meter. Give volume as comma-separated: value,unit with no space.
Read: 2.0824,kL
